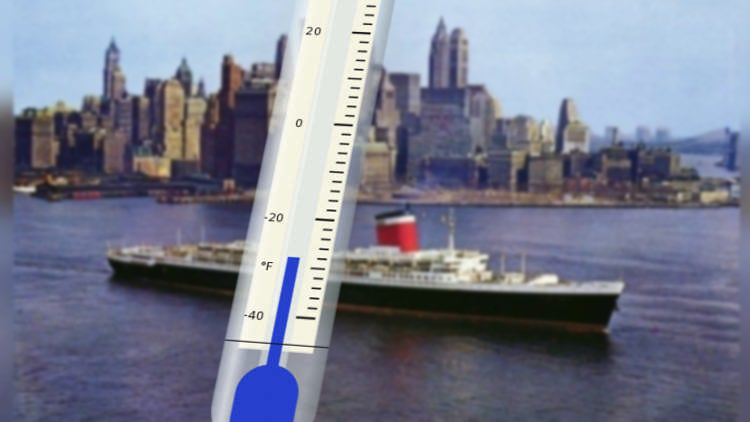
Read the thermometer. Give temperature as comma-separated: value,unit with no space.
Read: -28,°F
